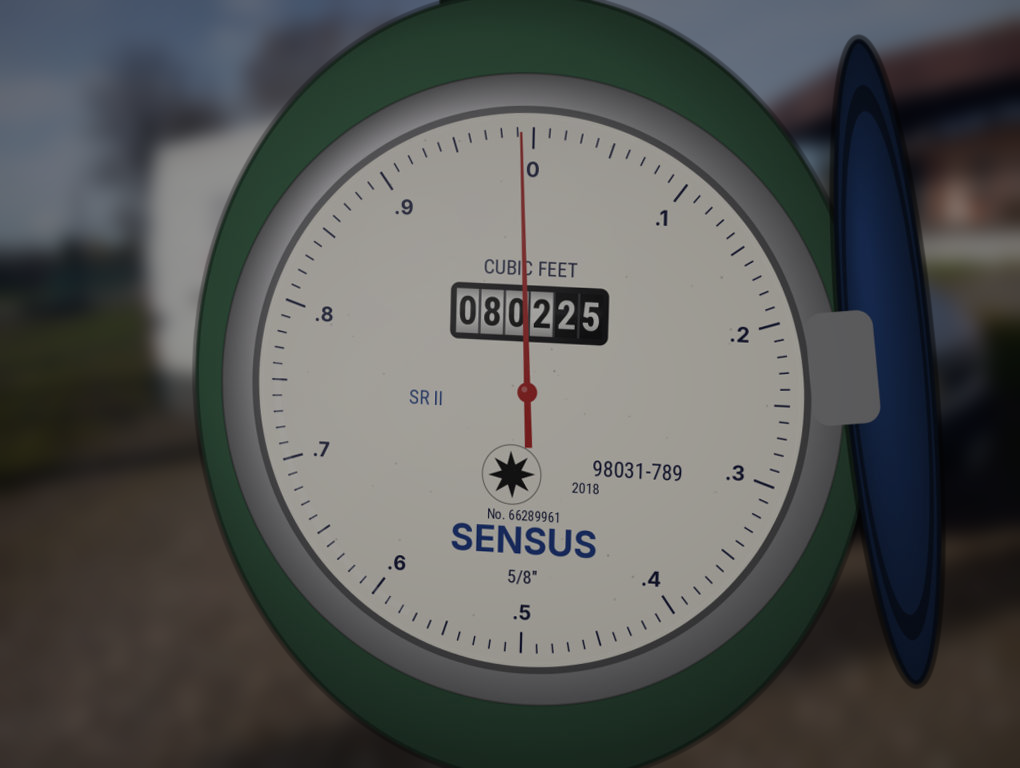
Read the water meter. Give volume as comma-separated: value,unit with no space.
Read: 80224.99,ft³
